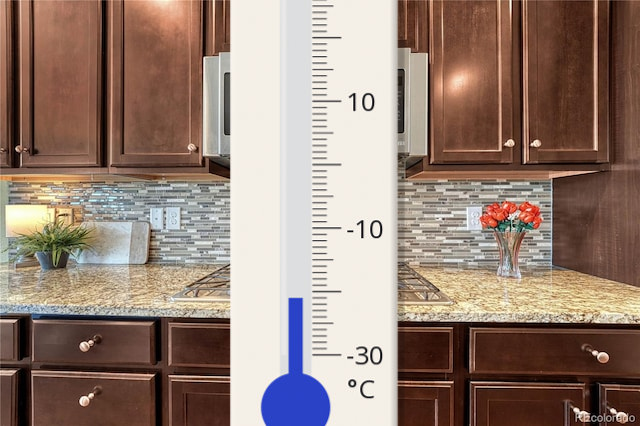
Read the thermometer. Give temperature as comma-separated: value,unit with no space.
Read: -21,°C
